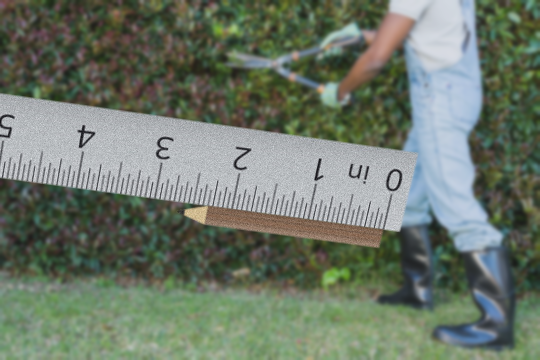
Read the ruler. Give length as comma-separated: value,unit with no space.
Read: 2.6875,in
